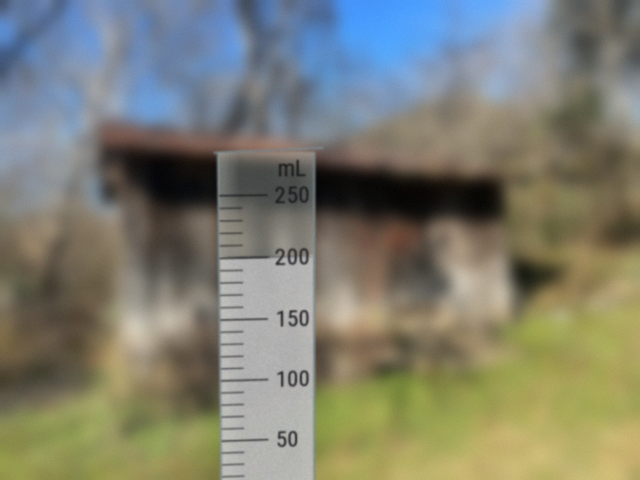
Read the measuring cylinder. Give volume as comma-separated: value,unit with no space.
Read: 200,mL
